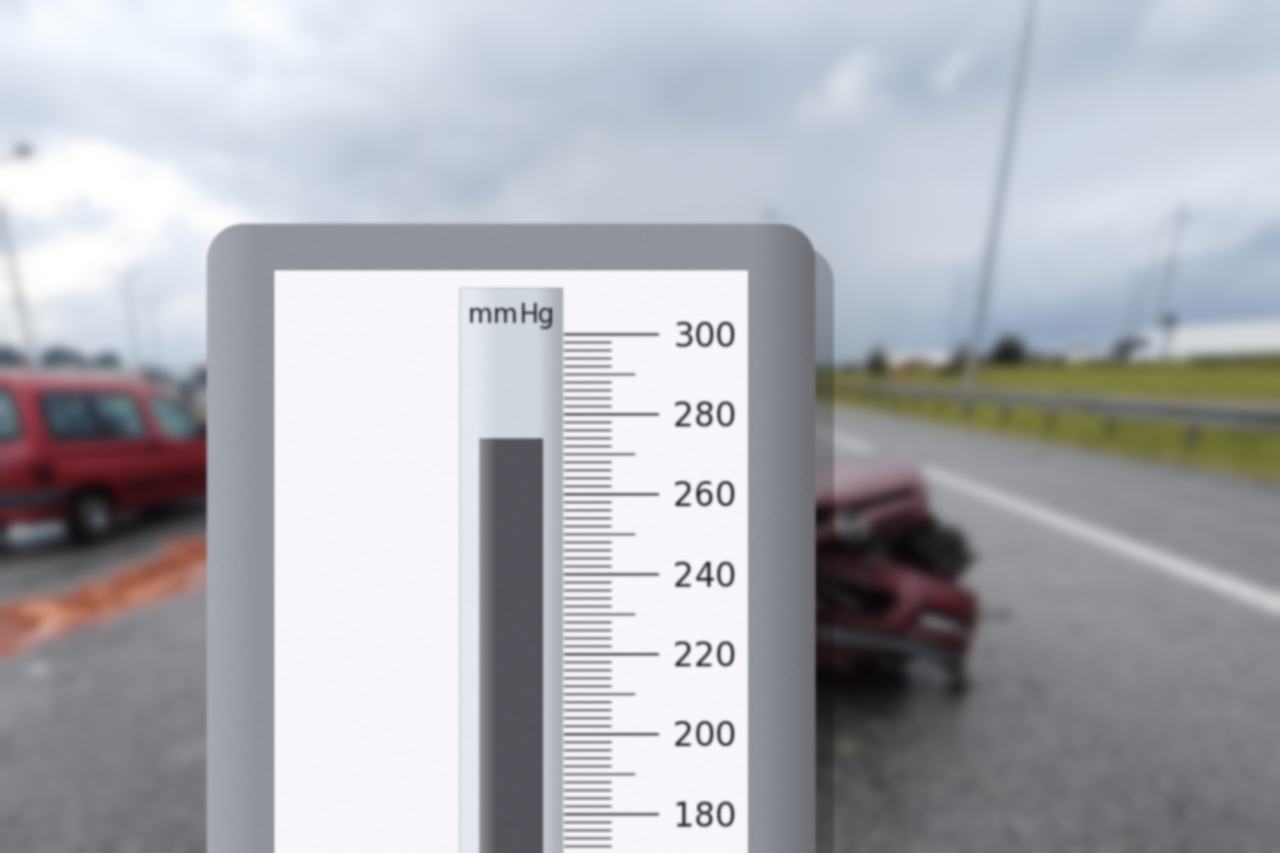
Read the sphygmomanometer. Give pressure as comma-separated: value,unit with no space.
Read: 274,mmHg
